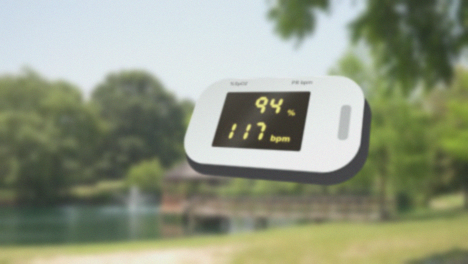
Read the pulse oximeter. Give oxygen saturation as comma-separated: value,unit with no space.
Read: 94,%
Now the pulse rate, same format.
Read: 117,bpm
